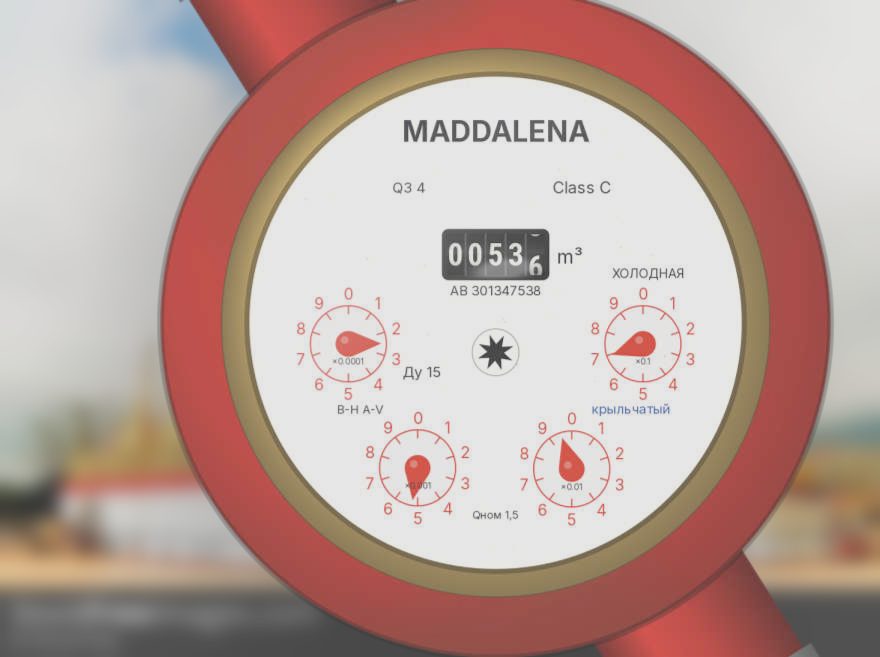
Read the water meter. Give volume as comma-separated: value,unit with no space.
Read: 535.6952,m³
